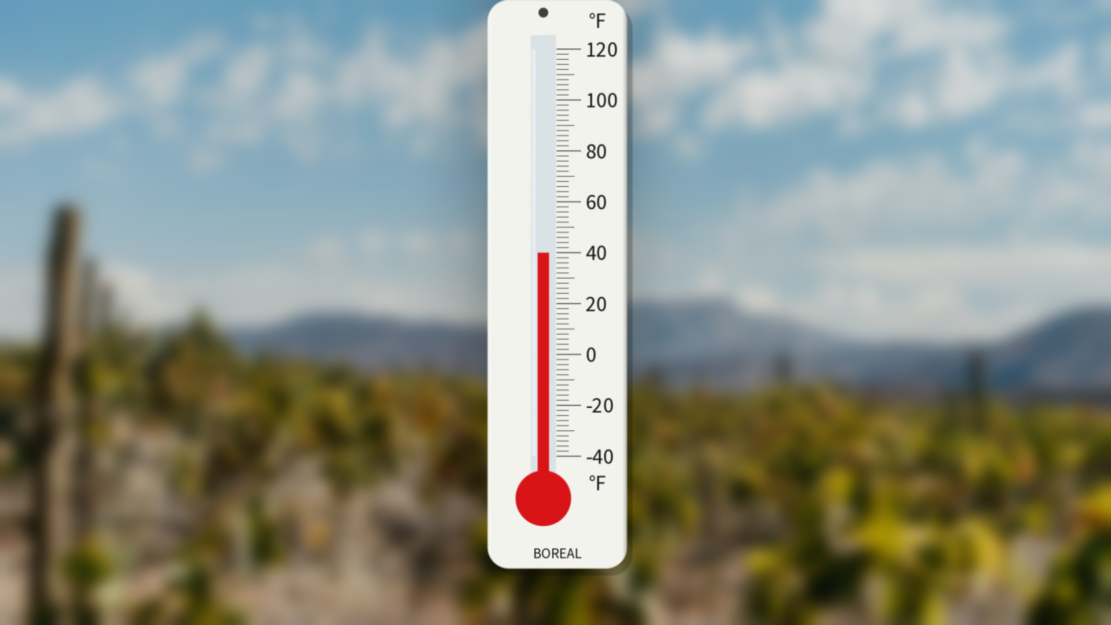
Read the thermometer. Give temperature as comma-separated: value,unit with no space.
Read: 40,°F
